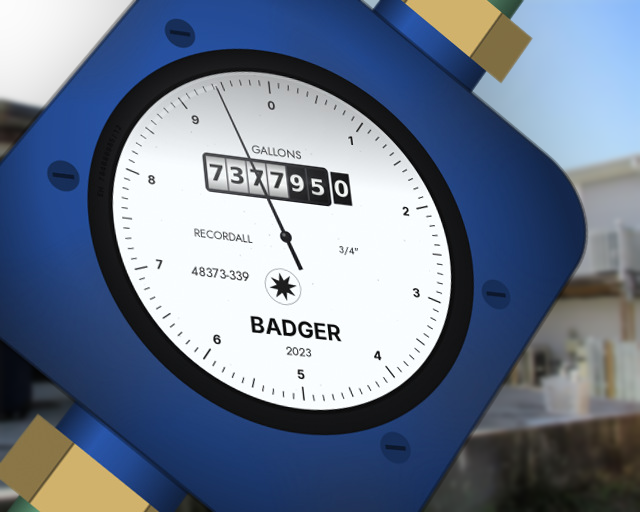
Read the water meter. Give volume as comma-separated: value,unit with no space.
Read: 7377949.4,gal
